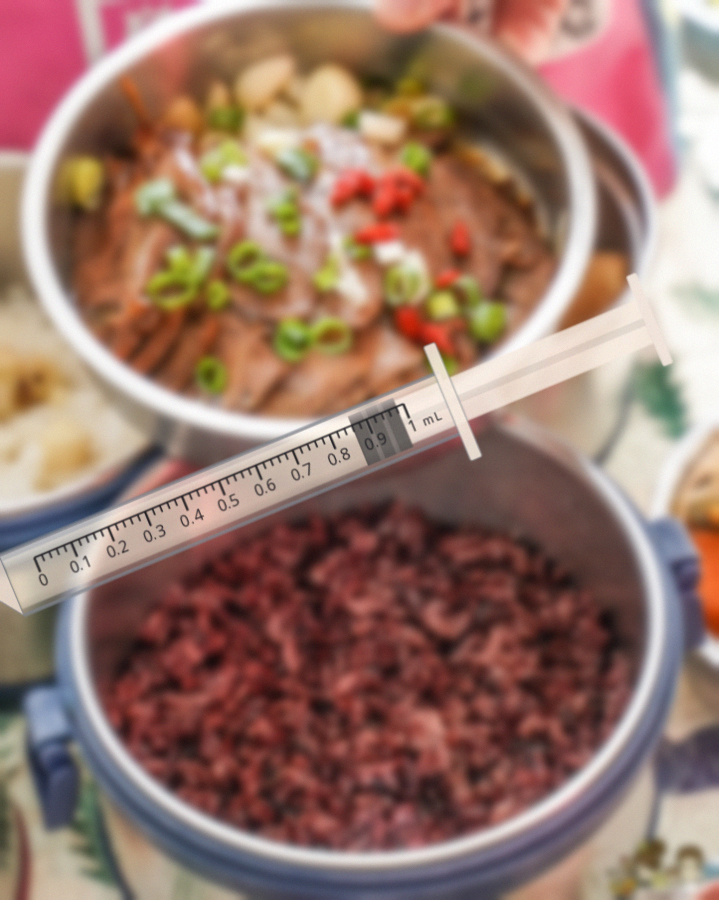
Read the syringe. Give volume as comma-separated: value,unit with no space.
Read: 0.86,mL
